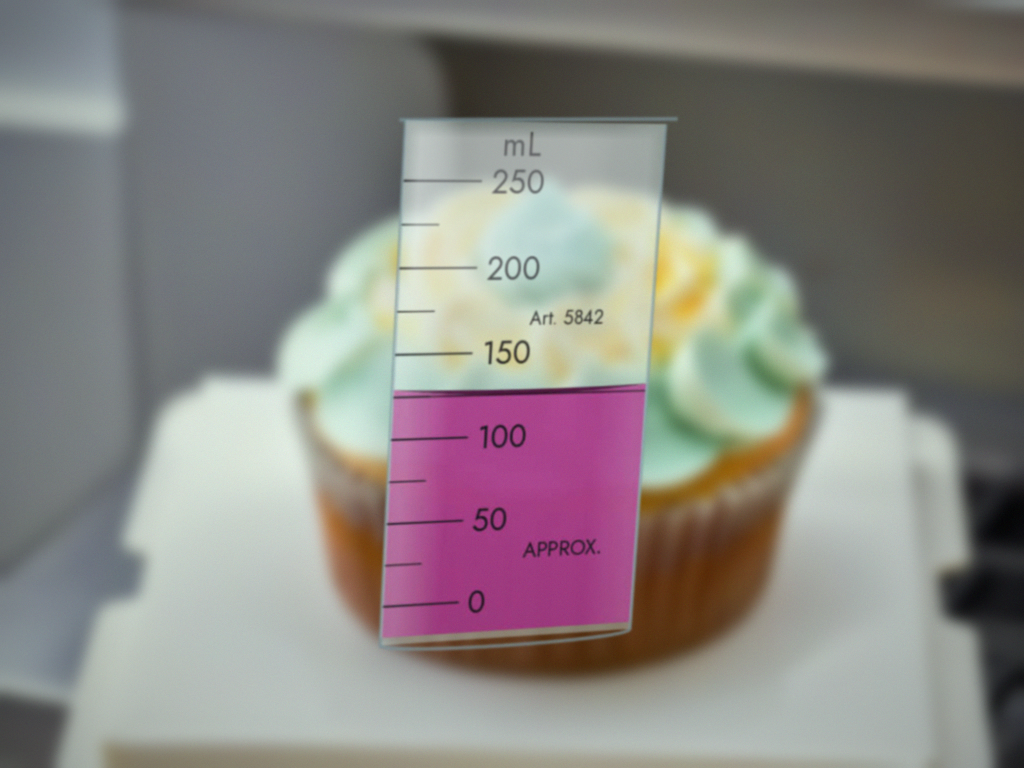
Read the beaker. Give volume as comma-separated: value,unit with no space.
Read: 125,mL
